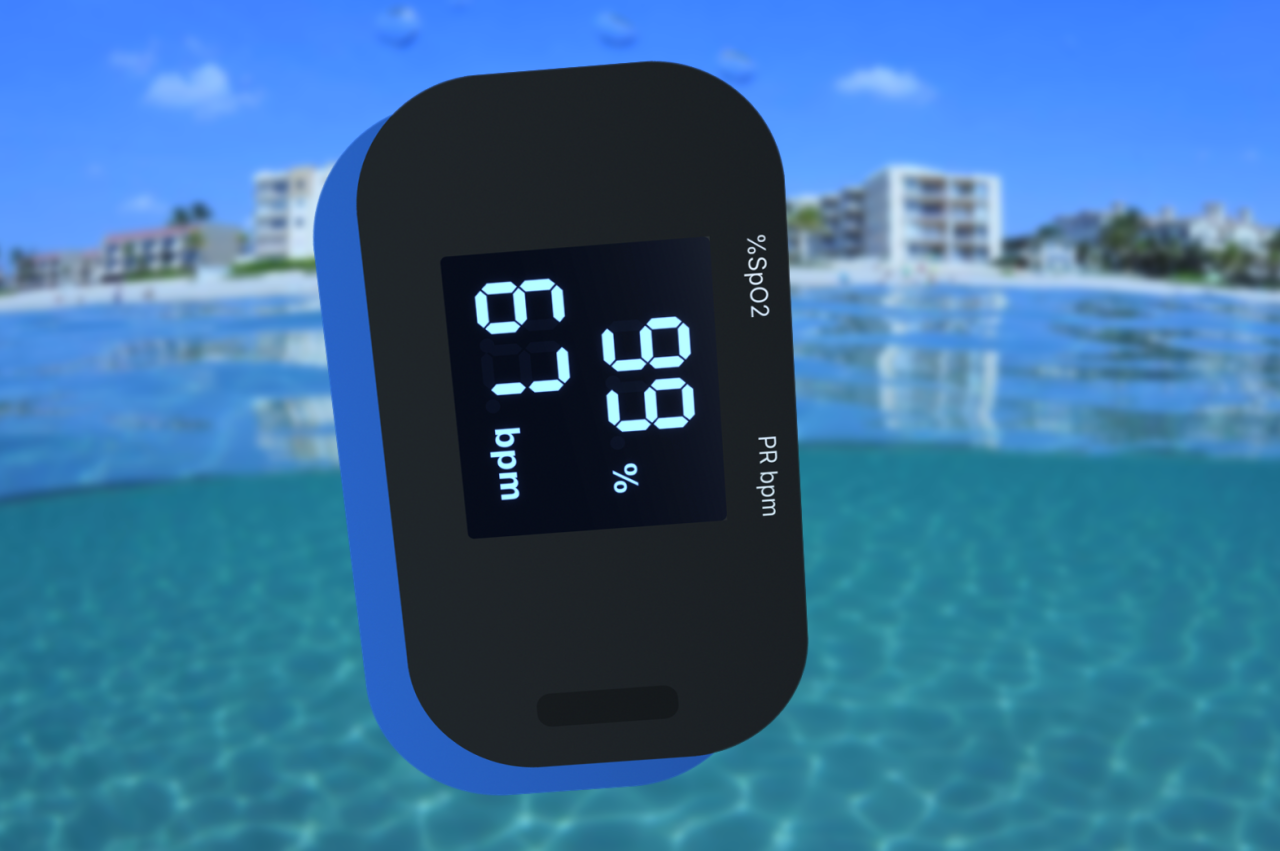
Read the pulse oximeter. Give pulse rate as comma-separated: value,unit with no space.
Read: 67,bpm
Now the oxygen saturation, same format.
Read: 99,%
